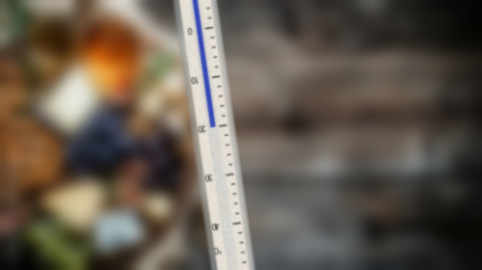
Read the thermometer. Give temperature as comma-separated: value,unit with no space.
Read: 20,°C
